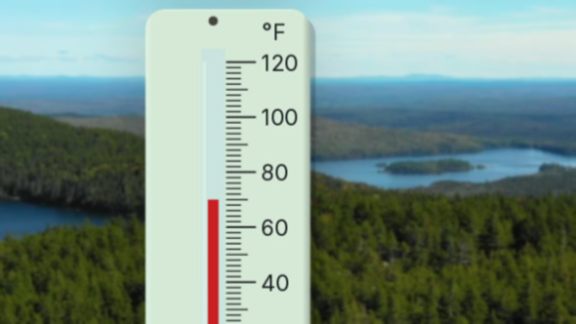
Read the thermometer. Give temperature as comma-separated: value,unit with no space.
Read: 70,°F
